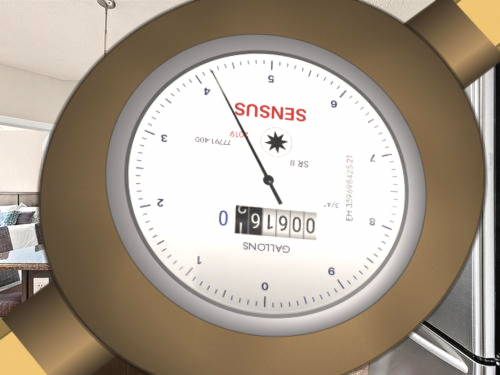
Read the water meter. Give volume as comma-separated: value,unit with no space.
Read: 61614.2,gal
